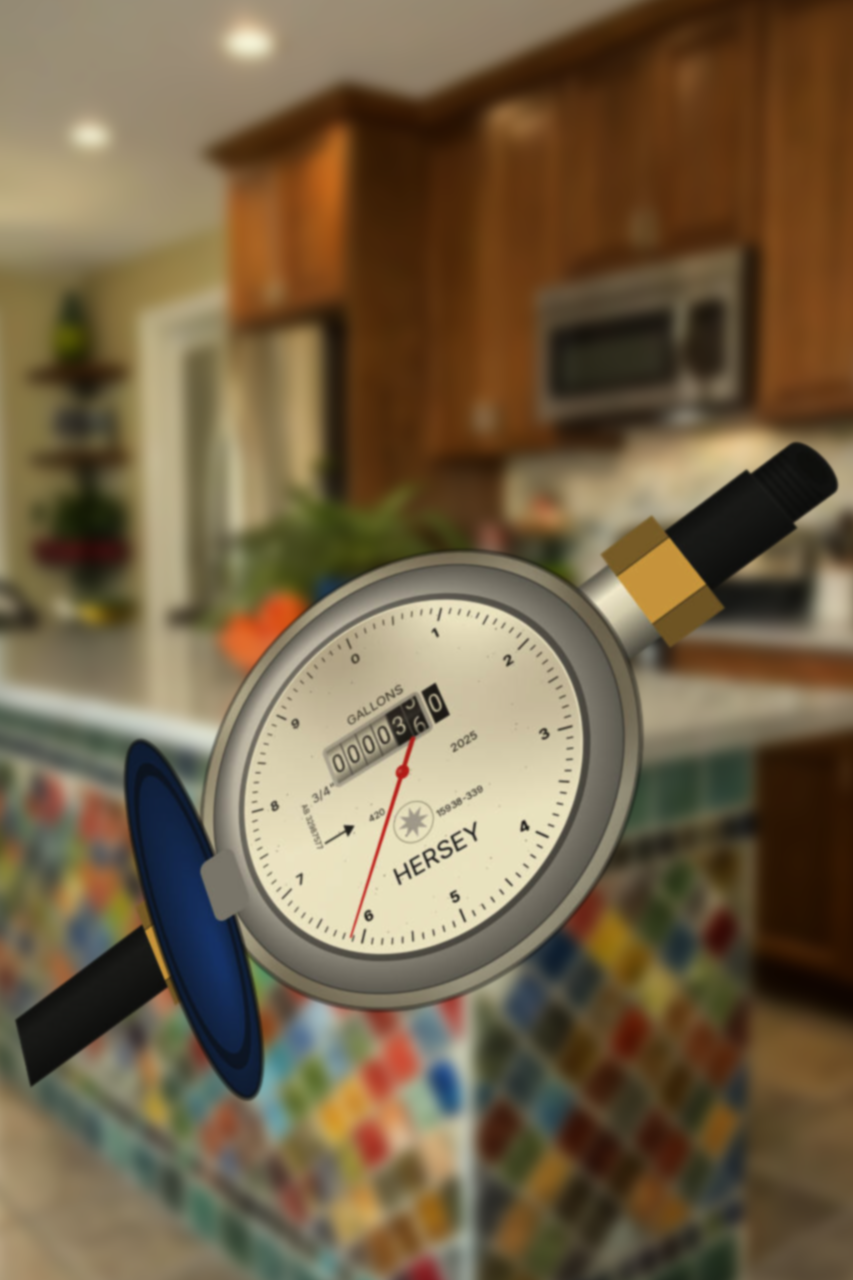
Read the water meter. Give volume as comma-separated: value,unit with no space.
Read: 356.1,gal
